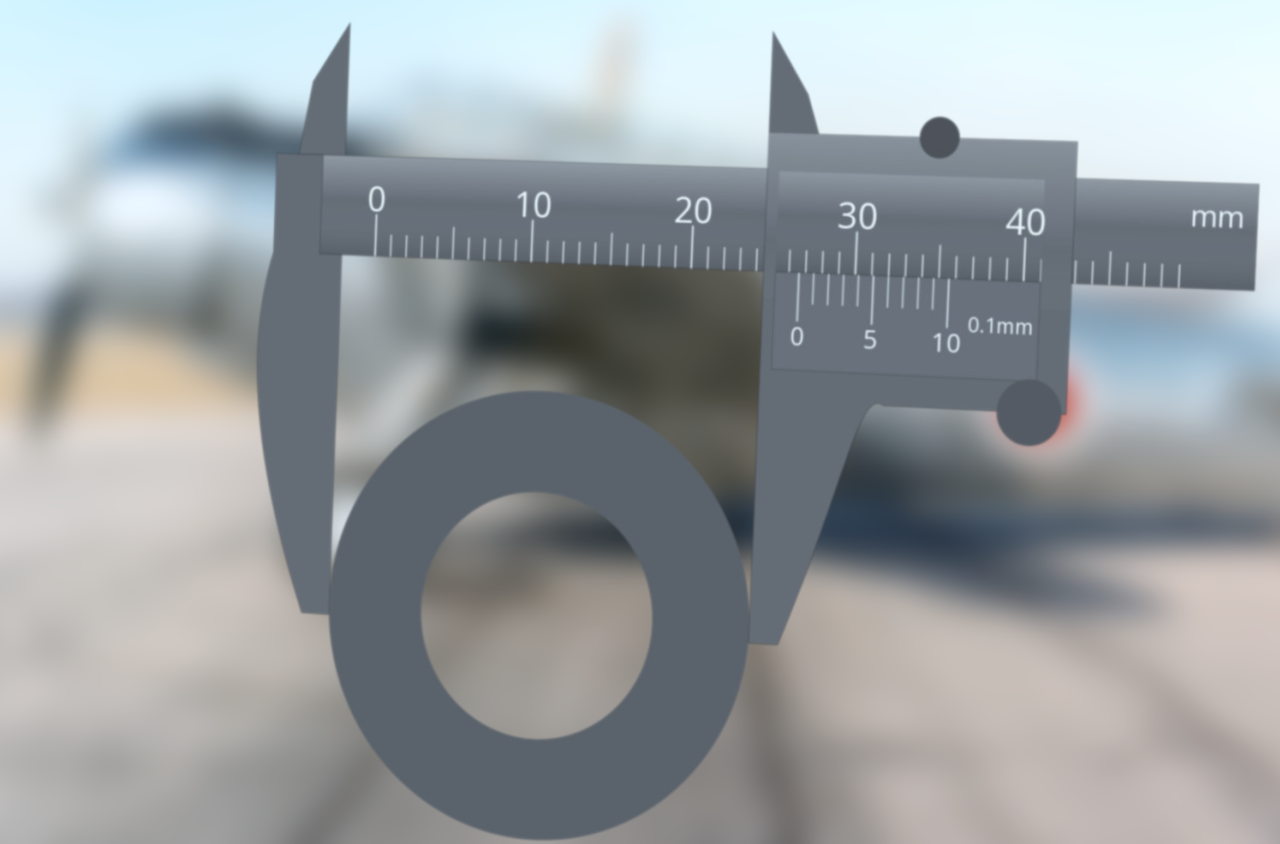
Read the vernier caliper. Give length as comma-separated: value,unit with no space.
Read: 26.6,mm
